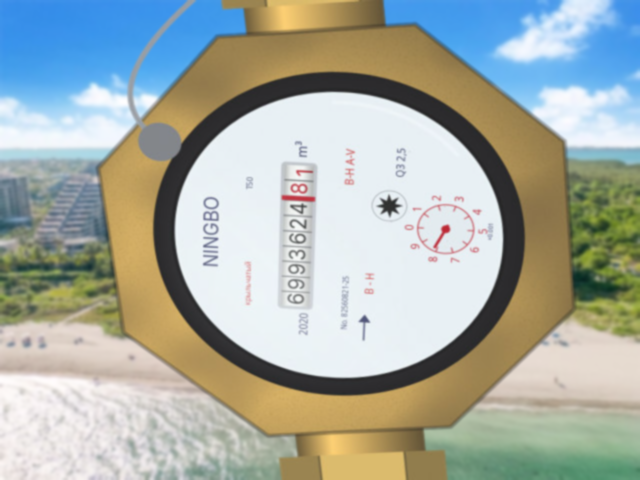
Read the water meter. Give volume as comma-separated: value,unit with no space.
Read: 6993624.808,m³
